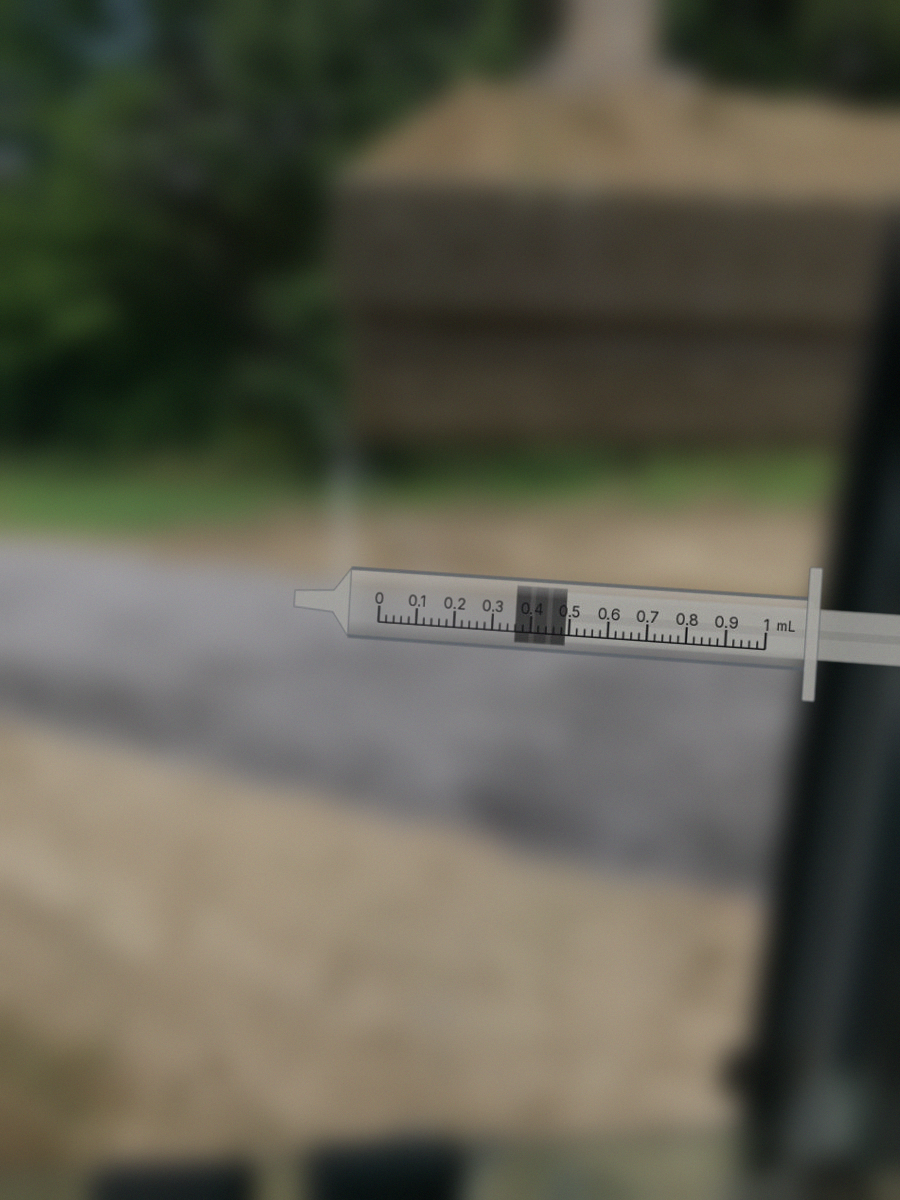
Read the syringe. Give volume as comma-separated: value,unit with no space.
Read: 0.36,mL
